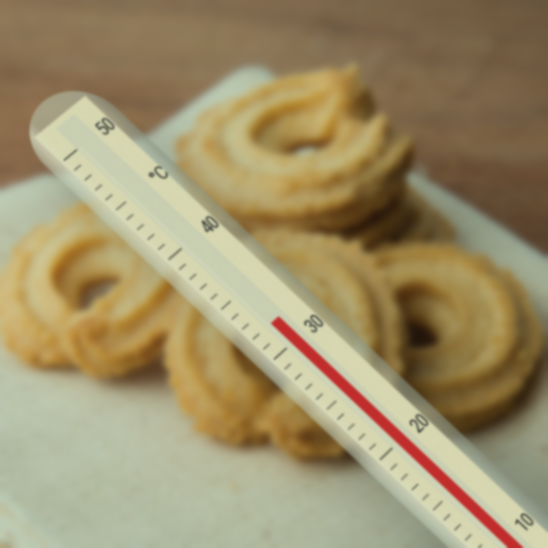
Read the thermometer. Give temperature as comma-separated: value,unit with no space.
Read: 32,°C
